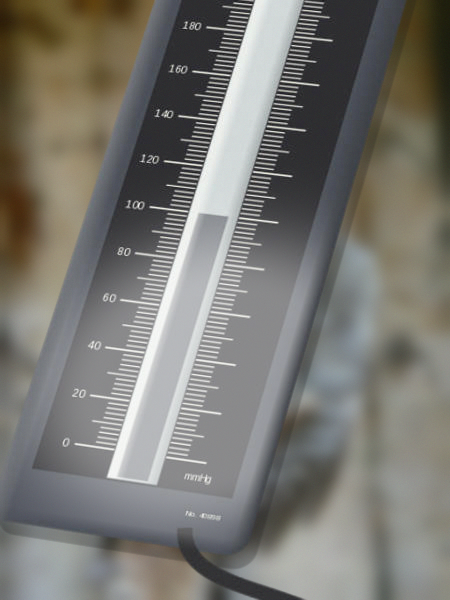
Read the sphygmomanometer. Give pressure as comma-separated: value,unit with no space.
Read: 100,mmHg
